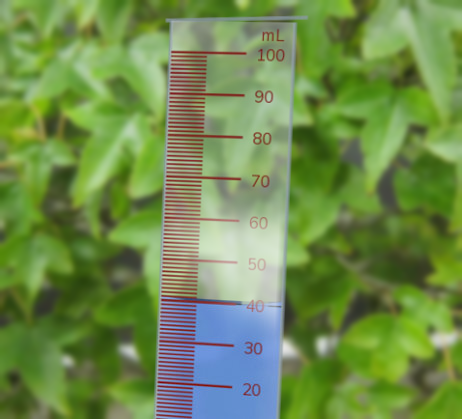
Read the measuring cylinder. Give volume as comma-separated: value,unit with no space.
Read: 40,mL
